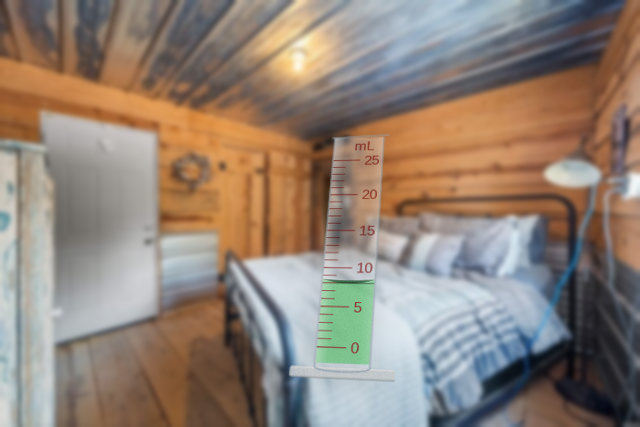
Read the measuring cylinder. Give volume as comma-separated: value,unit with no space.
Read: 8,mL
